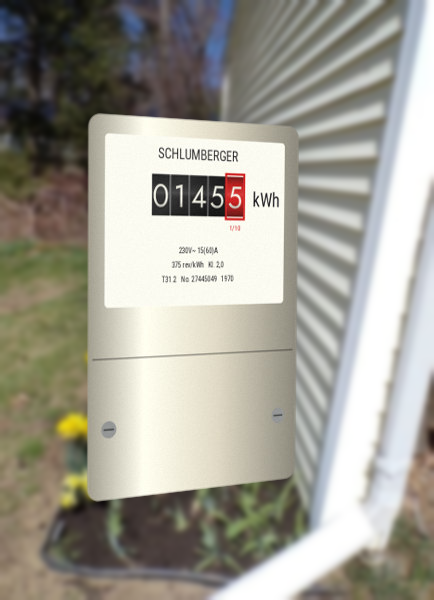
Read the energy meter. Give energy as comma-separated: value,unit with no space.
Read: 145.5,kWh
